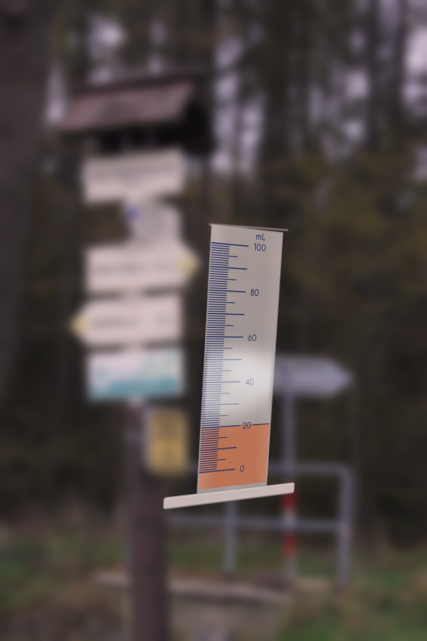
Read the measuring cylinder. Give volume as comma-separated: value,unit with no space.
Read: 20,mL
